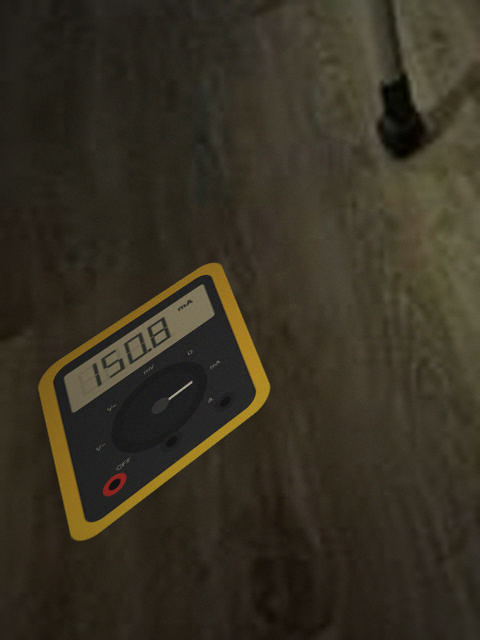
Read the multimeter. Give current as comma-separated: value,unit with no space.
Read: 150.8,mA
